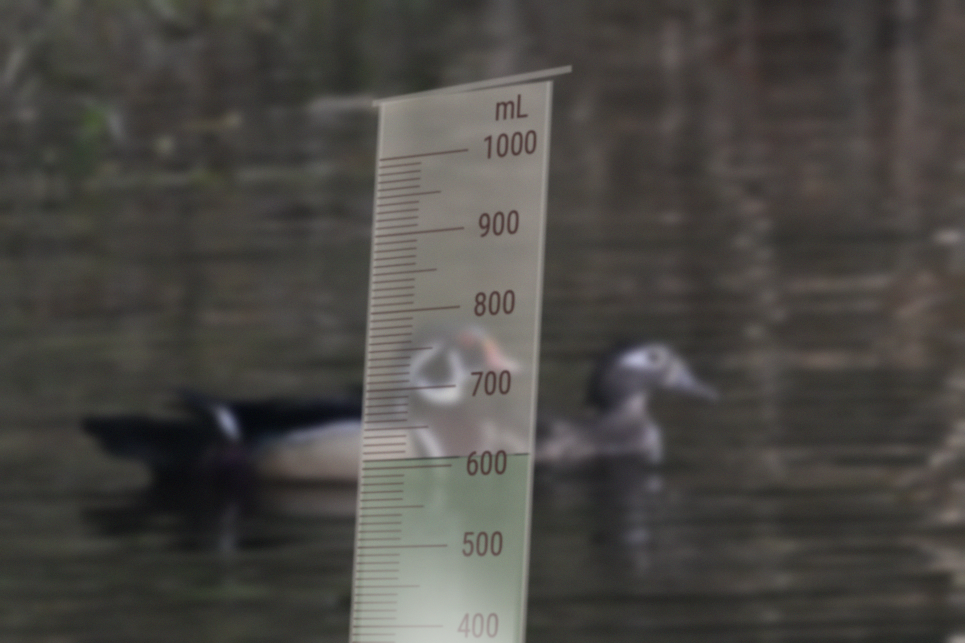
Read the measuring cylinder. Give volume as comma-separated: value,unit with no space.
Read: 610,mL
